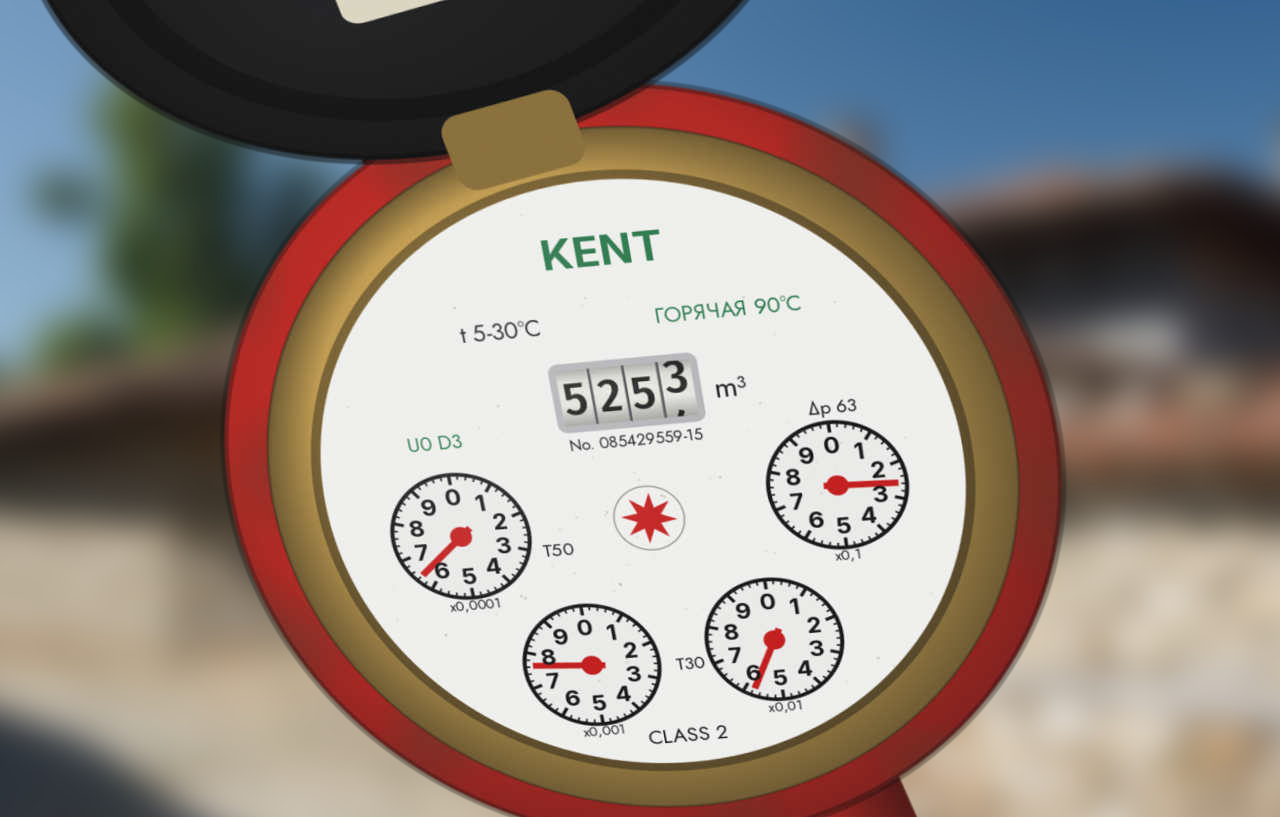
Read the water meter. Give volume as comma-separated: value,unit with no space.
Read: 5253.2576,m³
